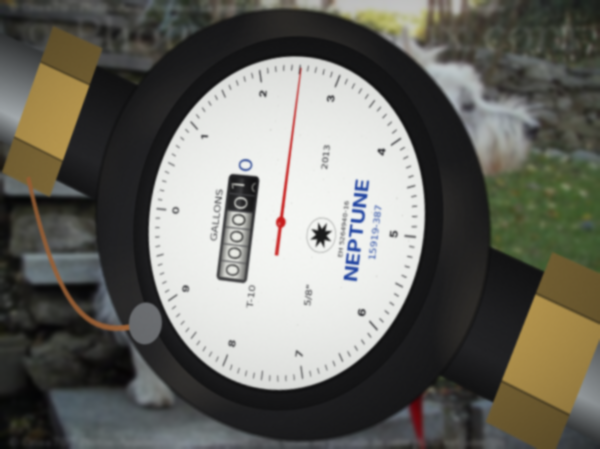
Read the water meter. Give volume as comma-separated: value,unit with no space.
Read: 12.5,gal
